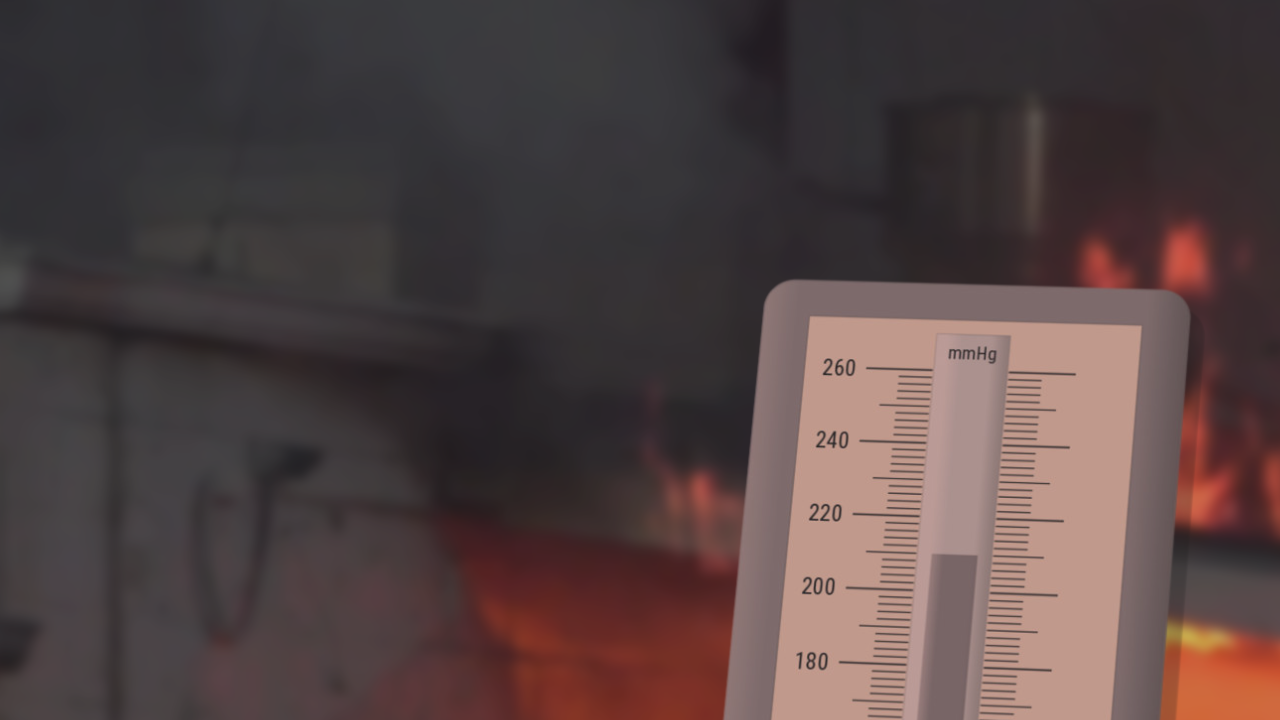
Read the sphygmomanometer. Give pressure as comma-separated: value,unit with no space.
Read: 210,mmHg
